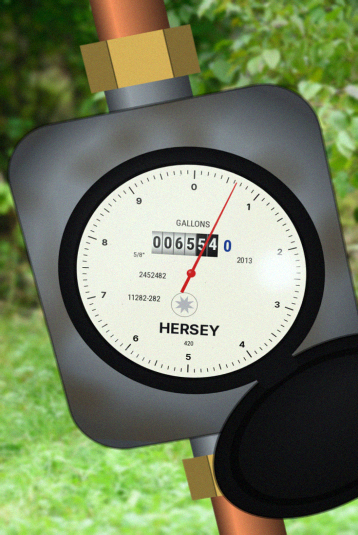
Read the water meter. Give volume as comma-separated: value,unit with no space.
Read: 65540.6,gal
